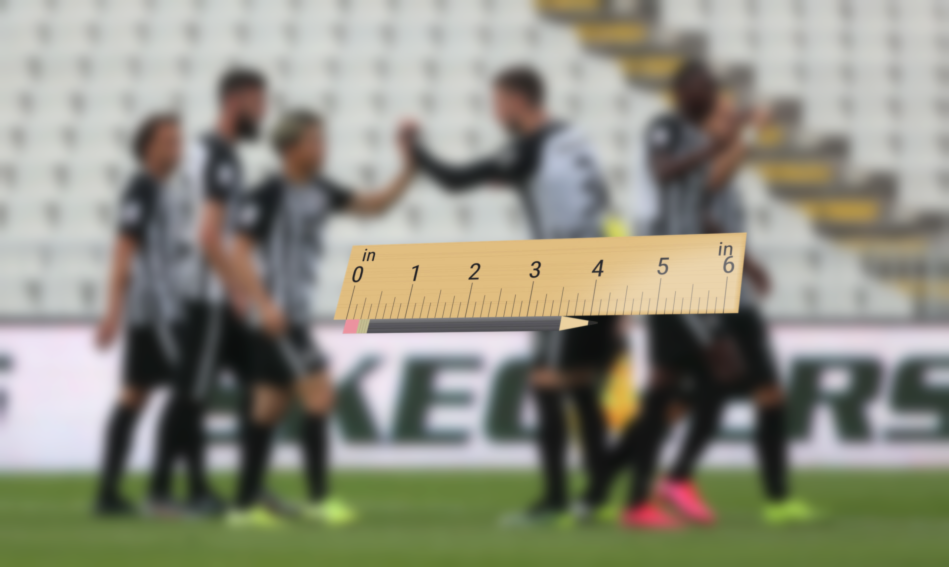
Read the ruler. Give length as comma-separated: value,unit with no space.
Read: 4.125,in
